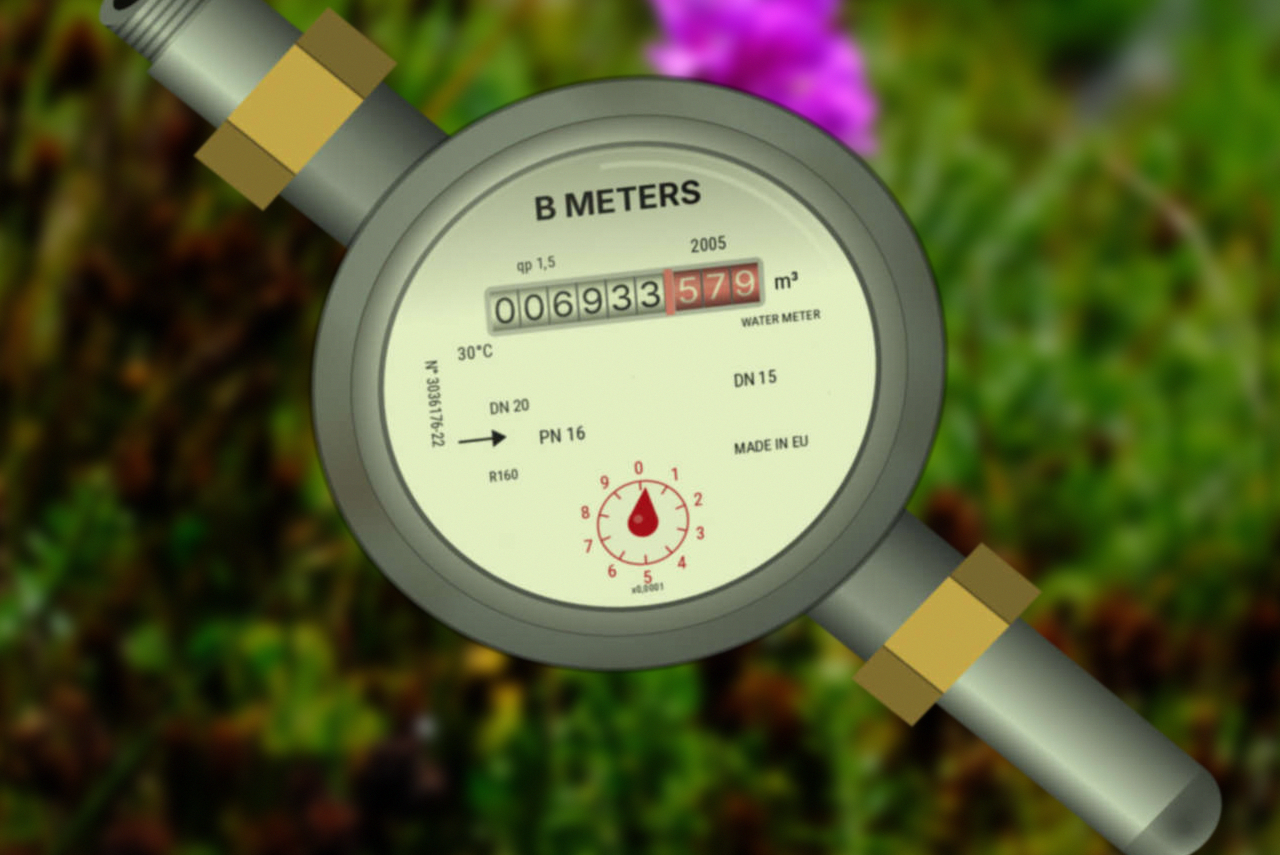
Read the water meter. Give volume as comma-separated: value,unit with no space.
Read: 6933.5790,m³
